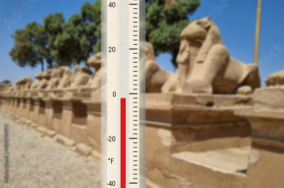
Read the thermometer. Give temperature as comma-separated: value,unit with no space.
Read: -2,°F
